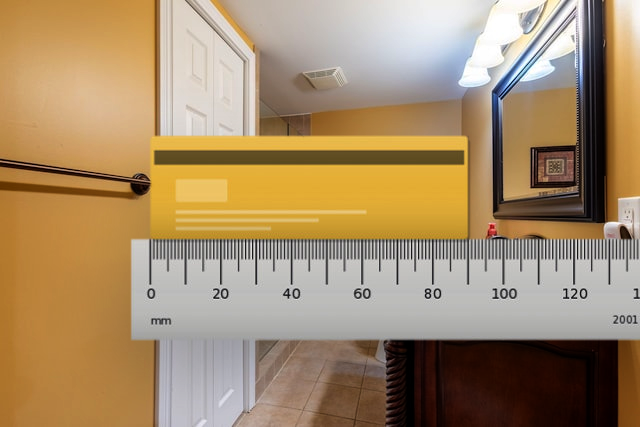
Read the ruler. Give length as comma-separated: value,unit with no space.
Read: 90,mm
